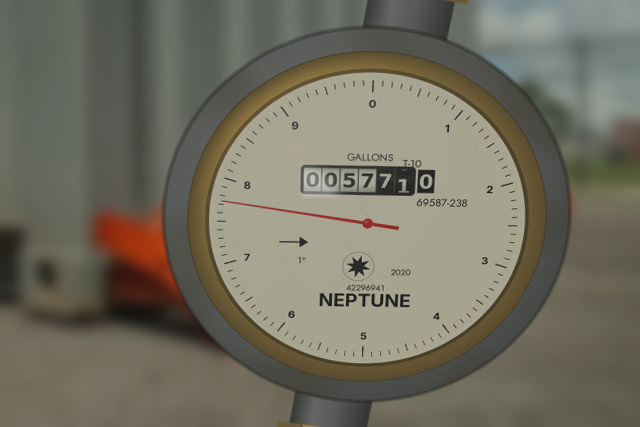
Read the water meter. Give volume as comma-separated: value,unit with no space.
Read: 57707.7,gal
